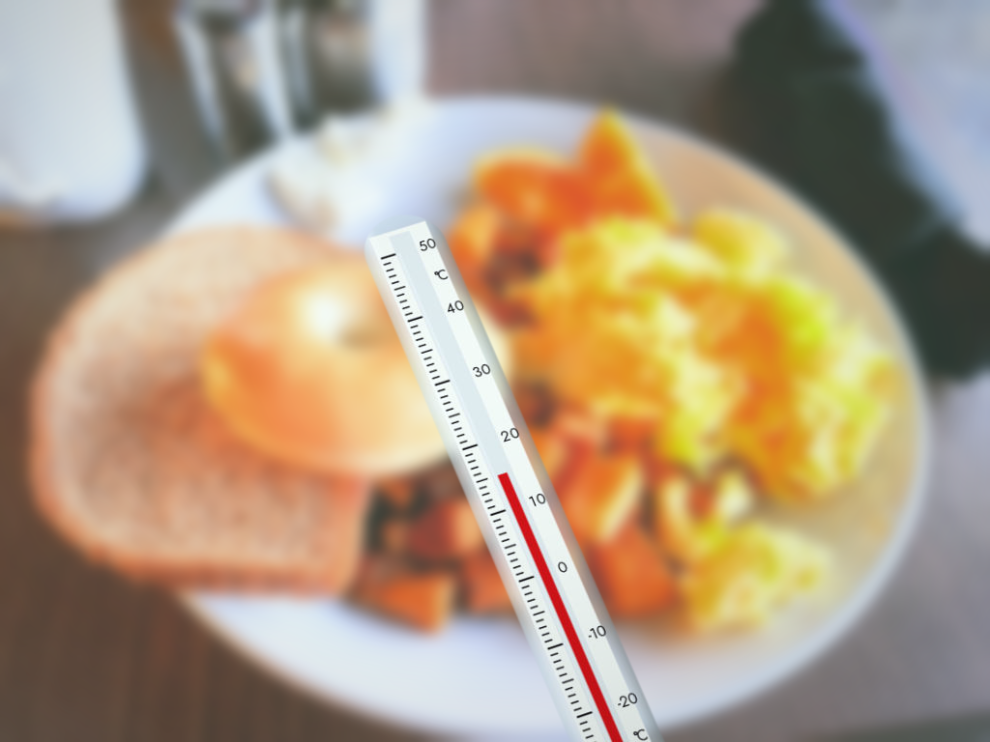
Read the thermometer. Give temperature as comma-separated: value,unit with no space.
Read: 15,°C
